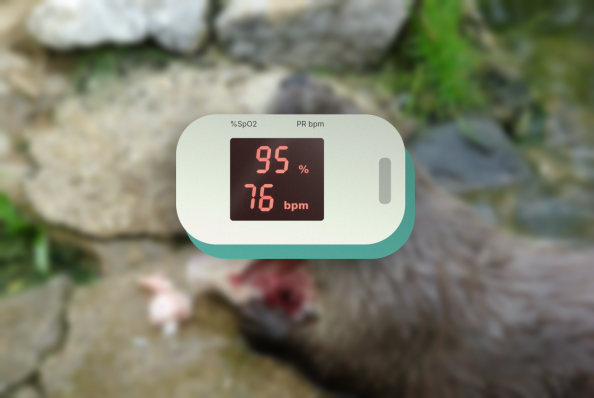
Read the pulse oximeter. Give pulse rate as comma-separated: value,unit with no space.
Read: 76,bpm
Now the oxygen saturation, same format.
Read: 95,%
